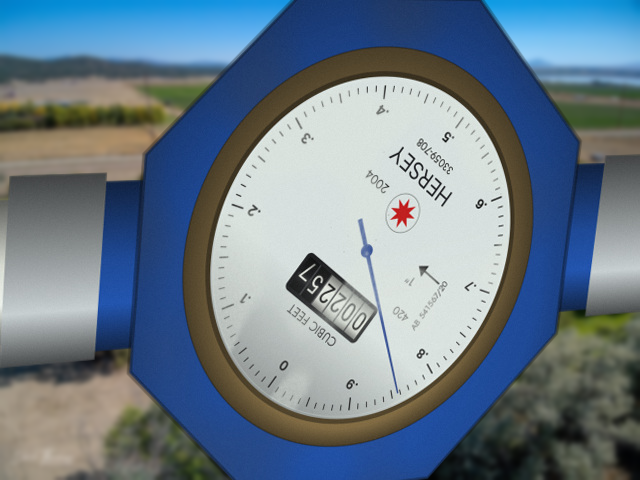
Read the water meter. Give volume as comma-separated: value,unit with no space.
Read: 2256.84,ft³
